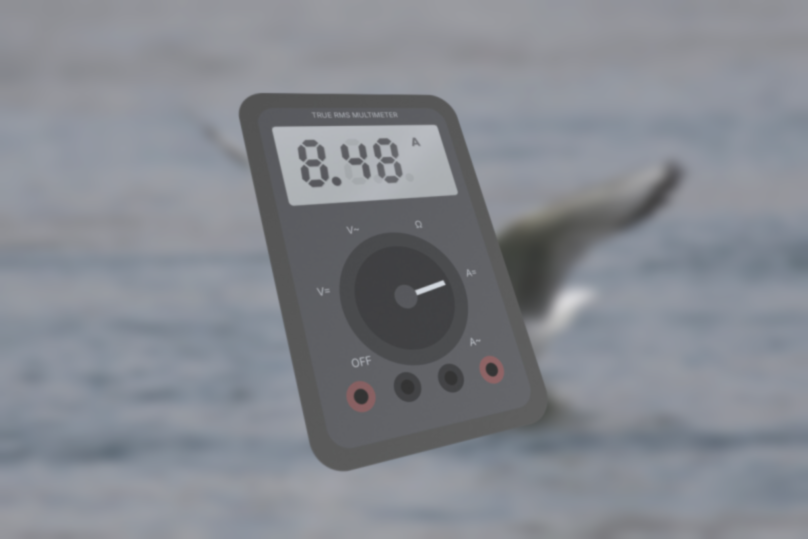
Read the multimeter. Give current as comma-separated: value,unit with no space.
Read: 8.48,A
